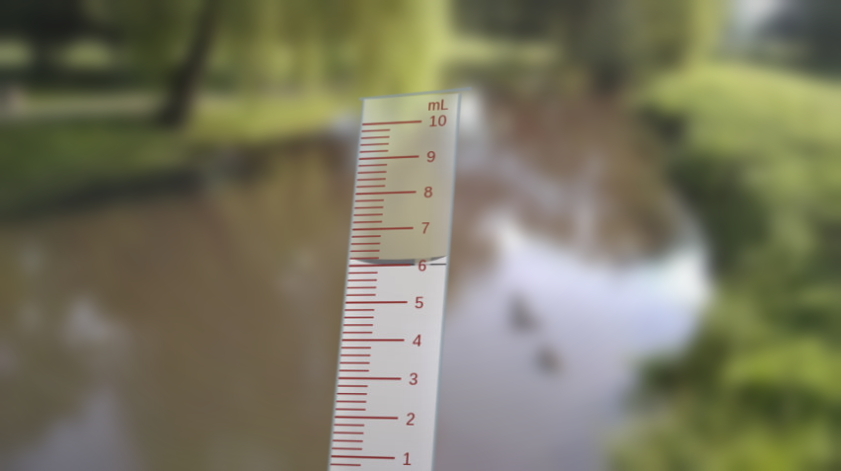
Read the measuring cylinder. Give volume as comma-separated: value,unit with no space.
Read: 6,mL
